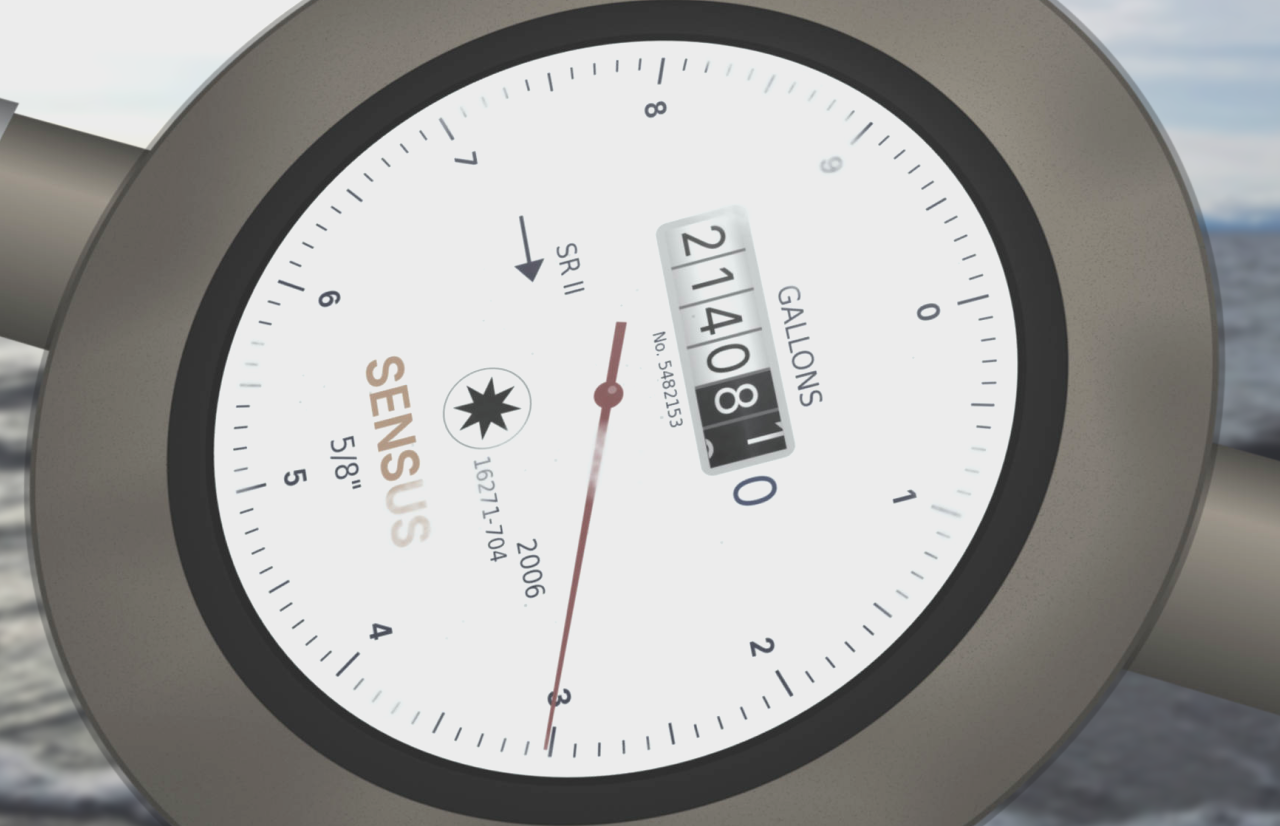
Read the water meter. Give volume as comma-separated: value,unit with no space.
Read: 2140813.0,gal
